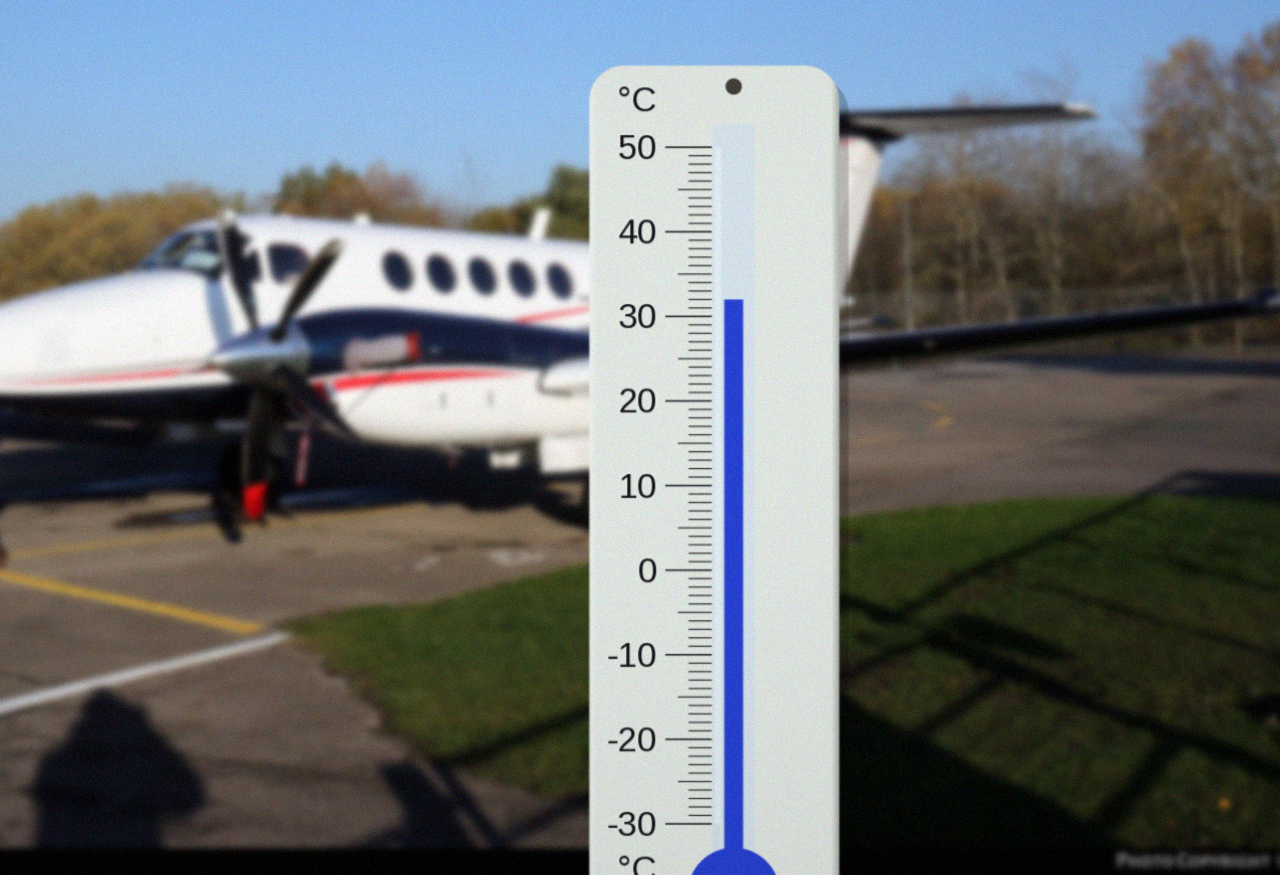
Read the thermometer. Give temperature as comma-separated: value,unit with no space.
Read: 32,°C
